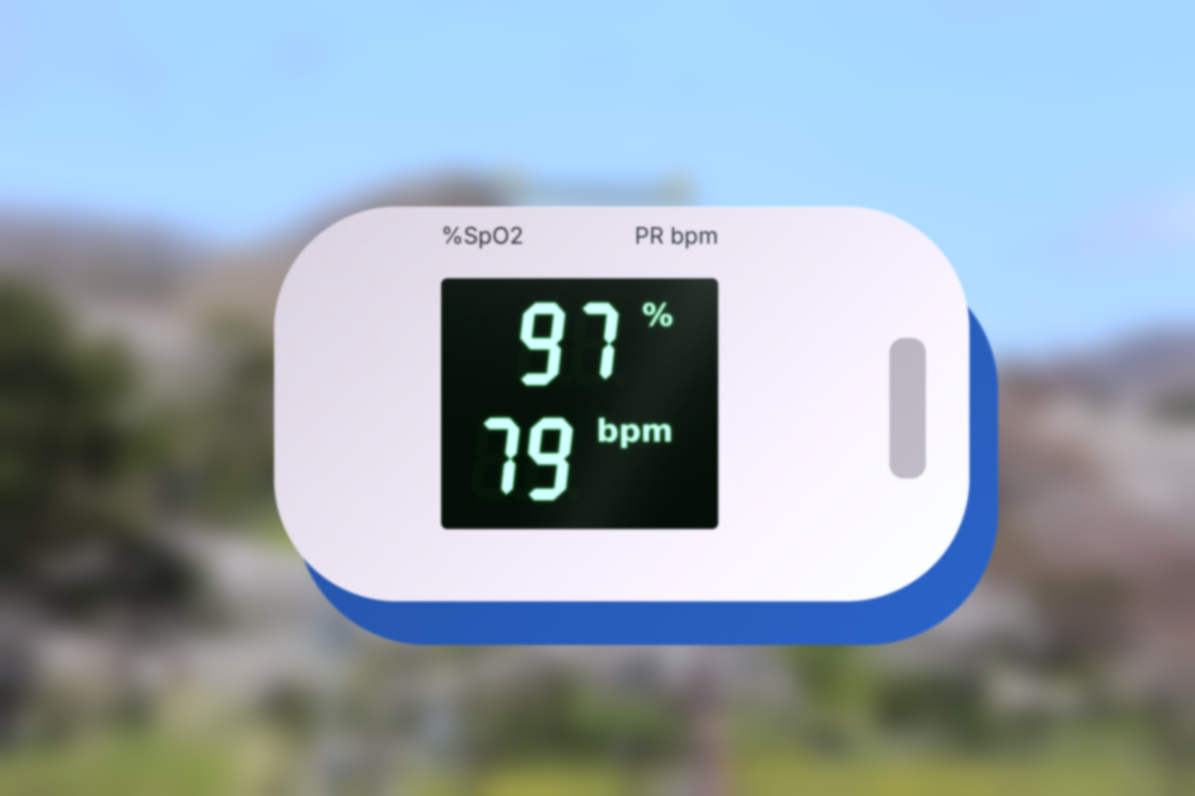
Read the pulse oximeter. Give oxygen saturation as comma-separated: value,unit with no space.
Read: 97,%
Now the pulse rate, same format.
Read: 79,bpm
